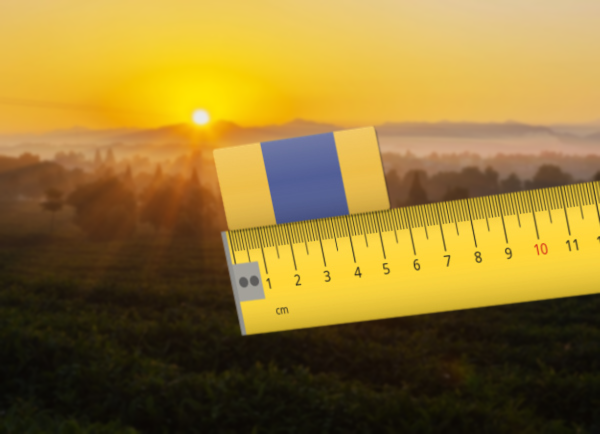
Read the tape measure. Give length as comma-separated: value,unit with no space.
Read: 5.5,cm
